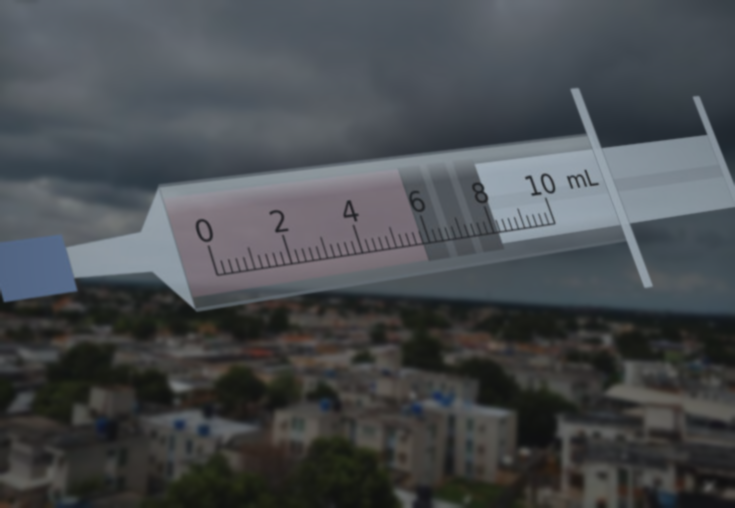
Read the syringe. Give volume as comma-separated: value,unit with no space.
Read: 5.8,mL
